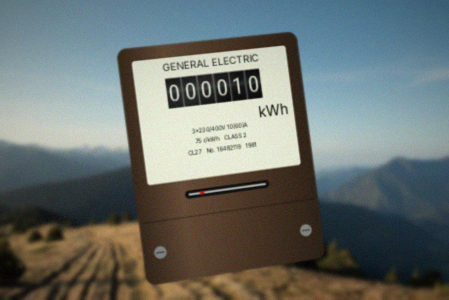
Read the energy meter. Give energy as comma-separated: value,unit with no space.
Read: 10,kWh
